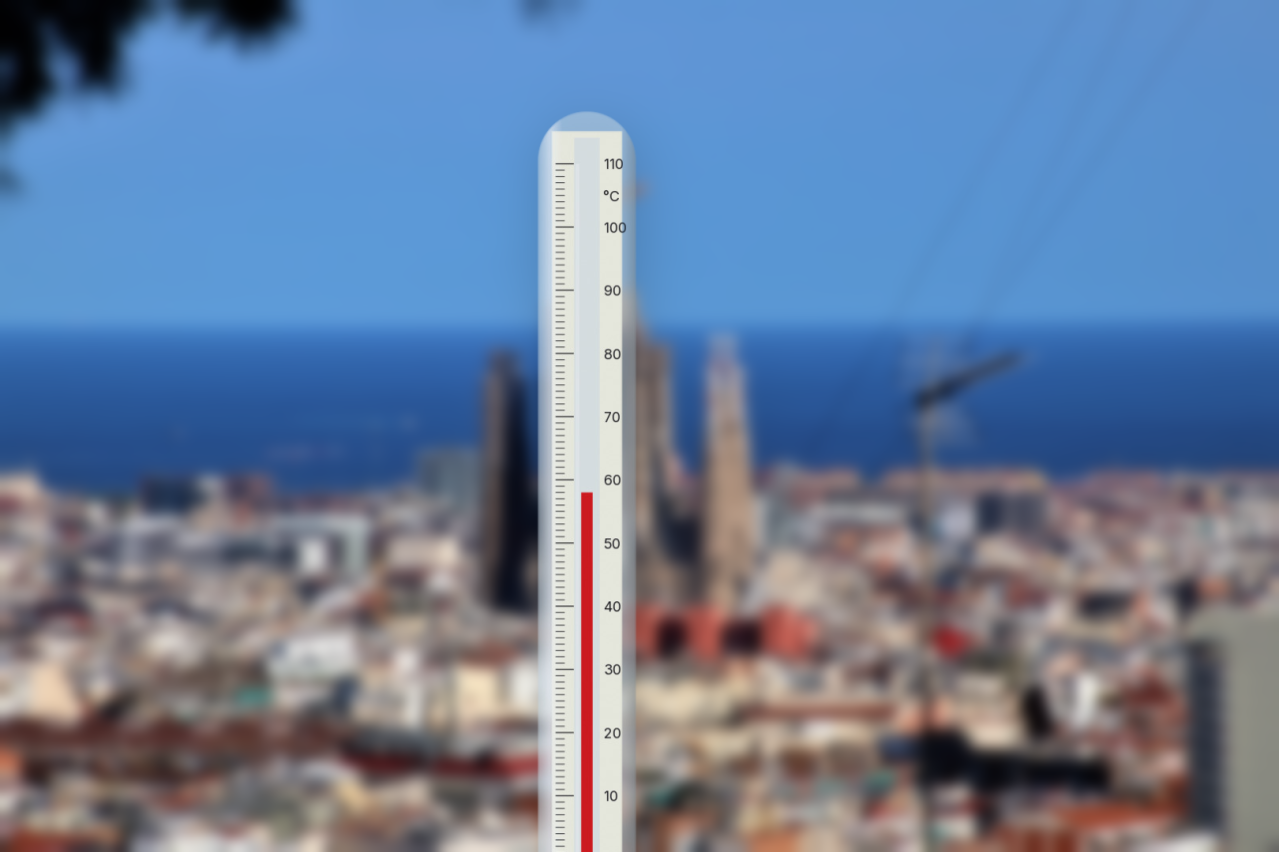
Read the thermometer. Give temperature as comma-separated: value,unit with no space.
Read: 58,°C
